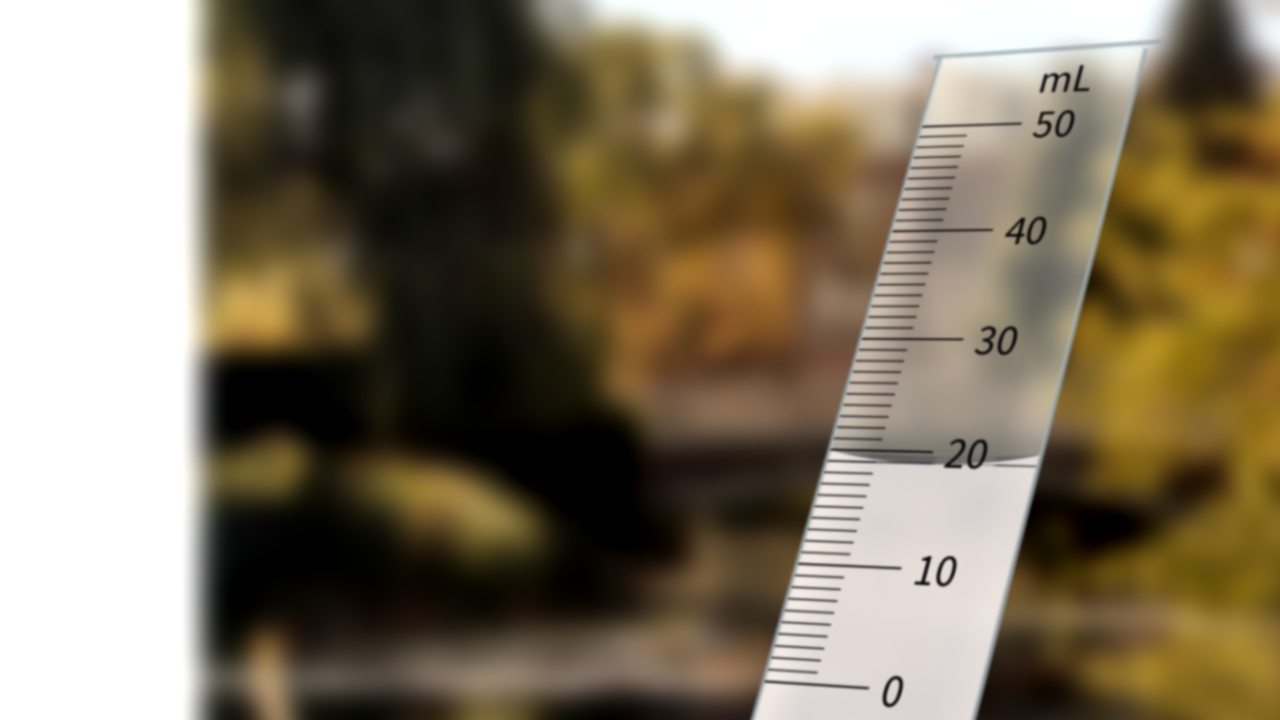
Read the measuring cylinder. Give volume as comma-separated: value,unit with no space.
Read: 19,mL
